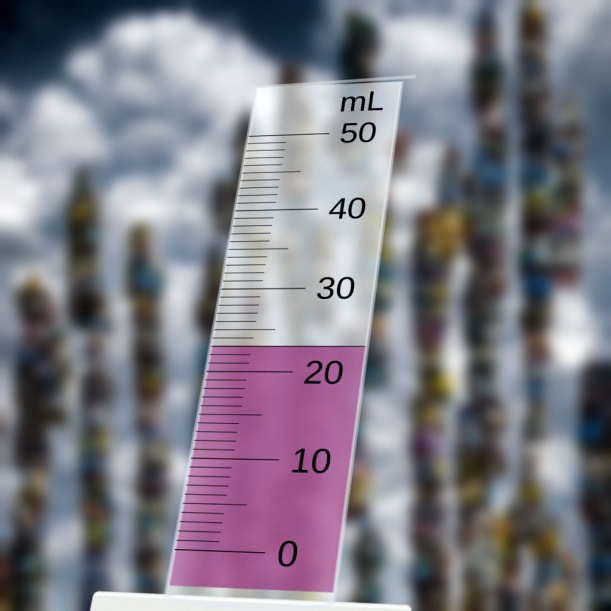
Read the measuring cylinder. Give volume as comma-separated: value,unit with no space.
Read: 23,mL
